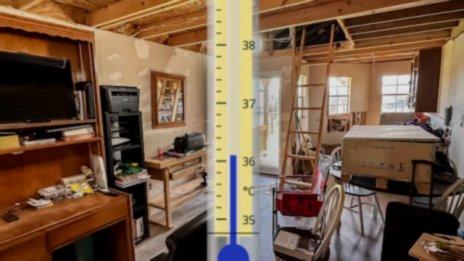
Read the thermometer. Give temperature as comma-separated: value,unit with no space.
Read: 36.1,°C
